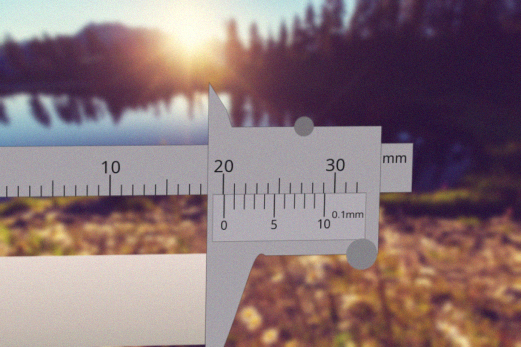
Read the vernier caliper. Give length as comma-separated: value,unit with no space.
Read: 20.1,mm
